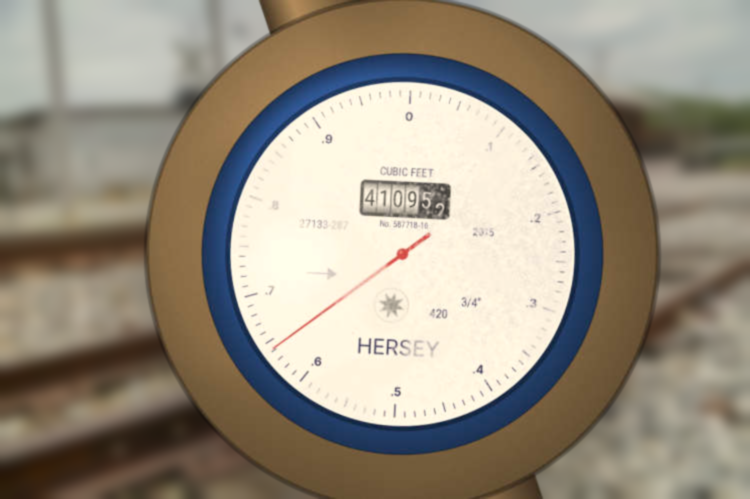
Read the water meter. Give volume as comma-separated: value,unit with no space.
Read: 410951.64,ft³
